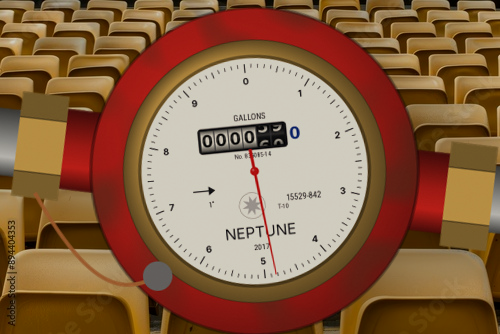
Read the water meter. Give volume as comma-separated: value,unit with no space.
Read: 594.8,gal
